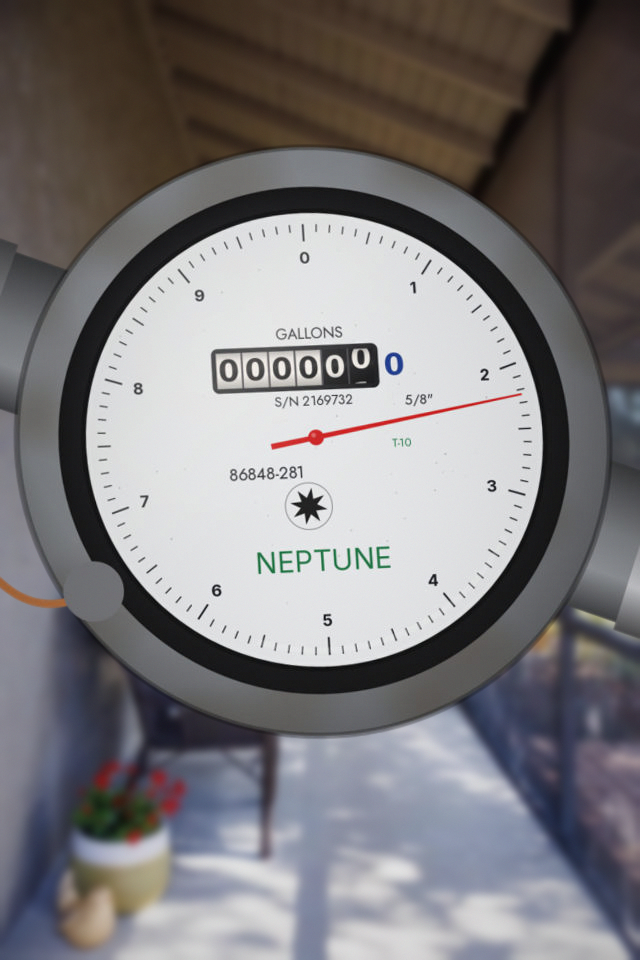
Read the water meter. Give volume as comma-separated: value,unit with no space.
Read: 2.2,gal
